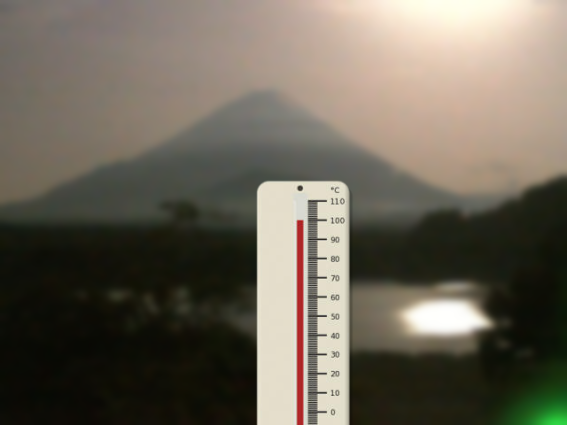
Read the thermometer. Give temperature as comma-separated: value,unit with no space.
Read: 100,°C
